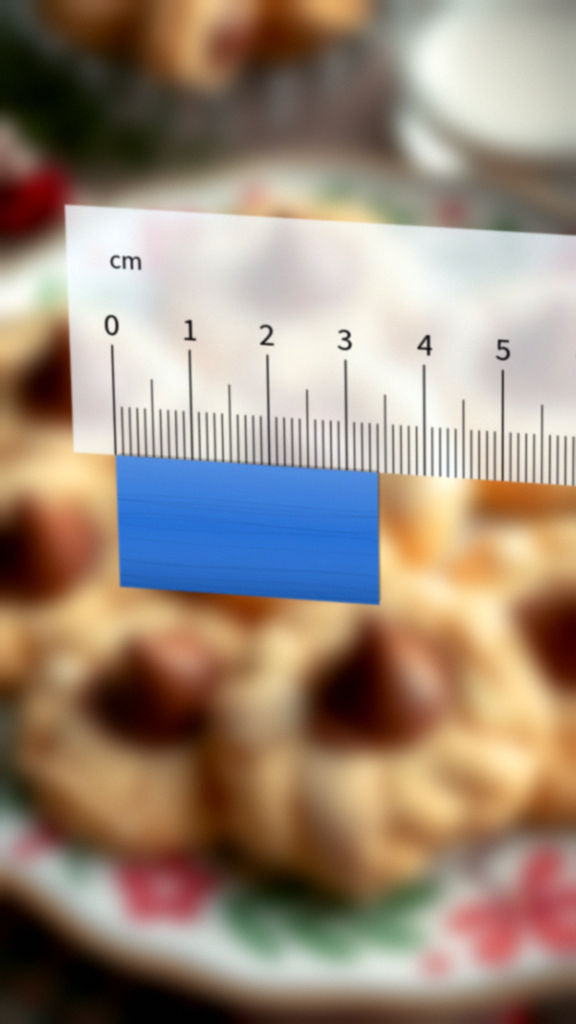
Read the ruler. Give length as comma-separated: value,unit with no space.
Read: 3.4,cm
